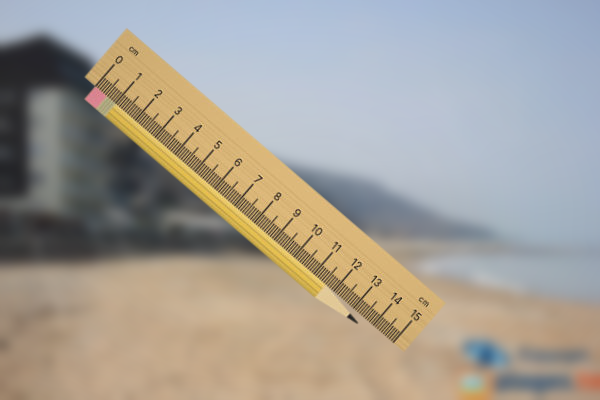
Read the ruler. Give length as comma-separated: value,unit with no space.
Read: 13.5,cm
